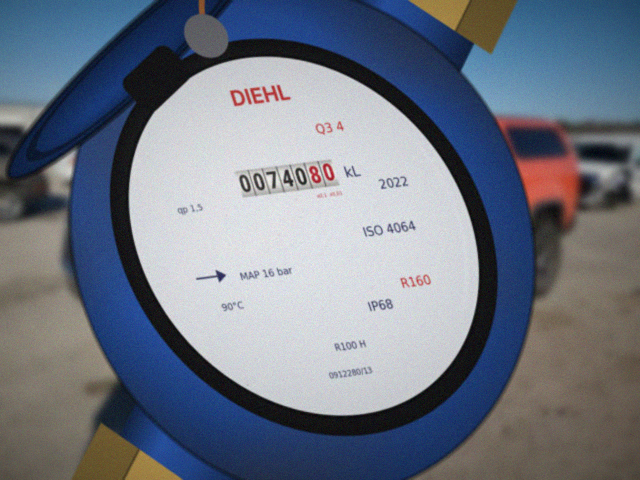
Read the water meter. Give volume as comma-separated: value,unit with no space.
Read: 740.80,kL
